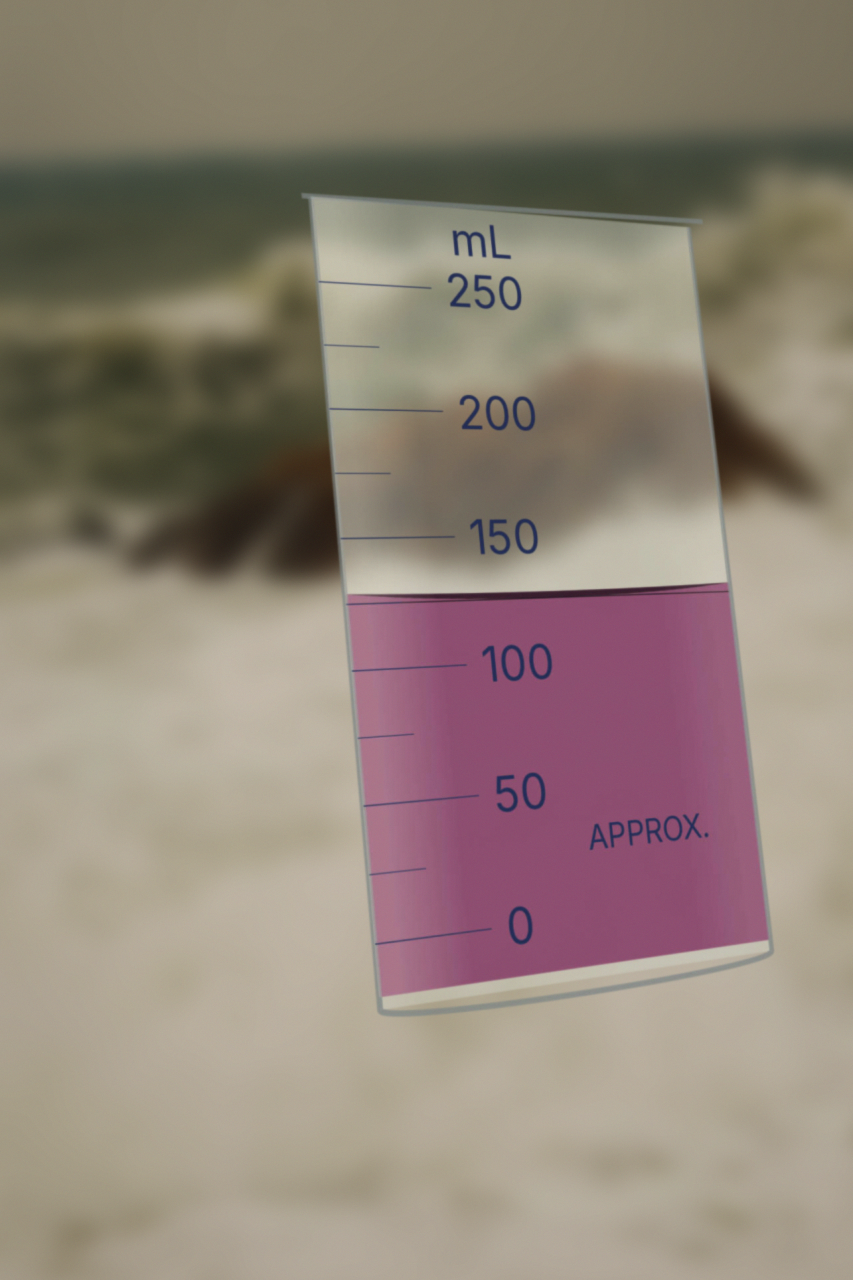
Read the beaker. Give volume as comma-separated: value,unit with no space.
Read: 125,mL
